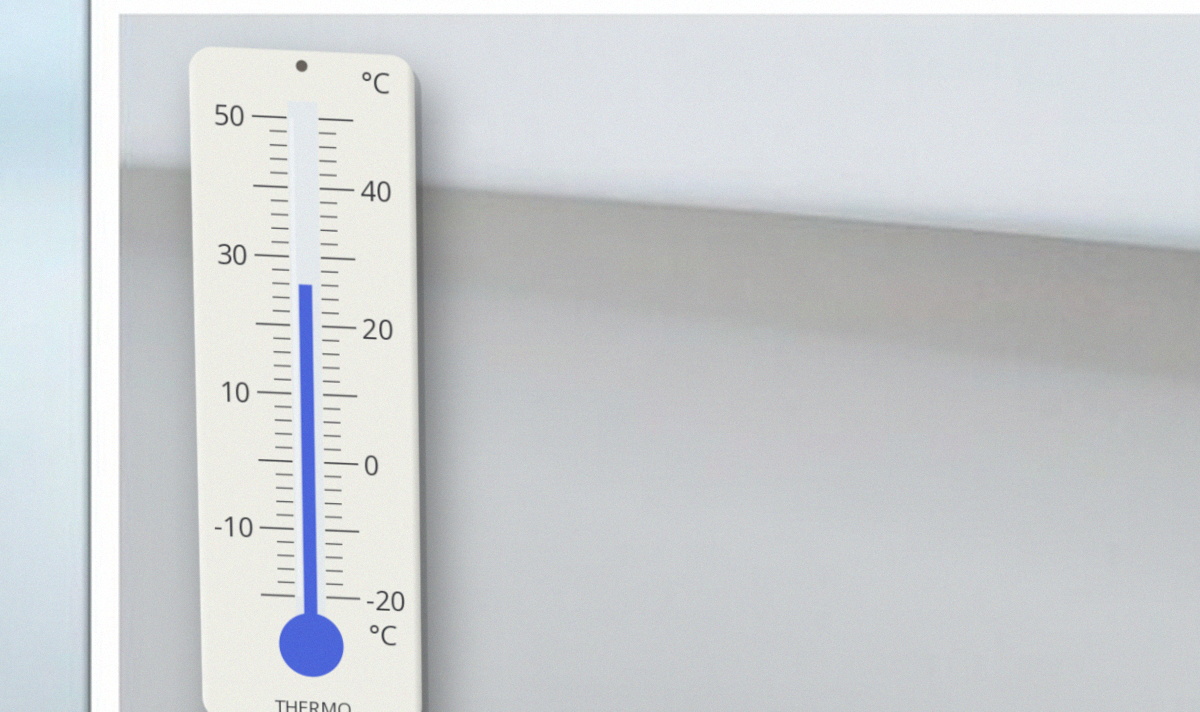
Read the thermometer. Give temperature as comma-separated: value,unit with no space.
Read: 26,°C
